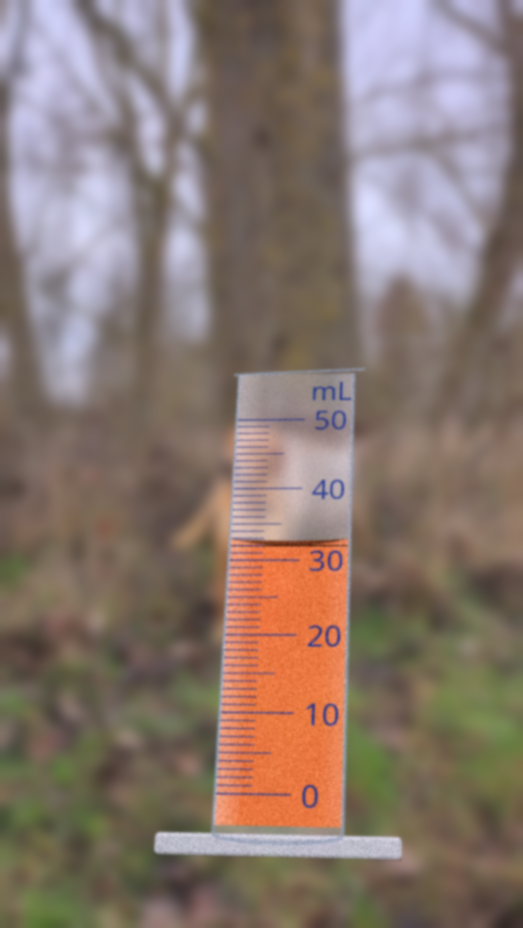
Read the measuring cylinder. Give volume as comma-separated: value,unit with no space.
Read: 32,mL
